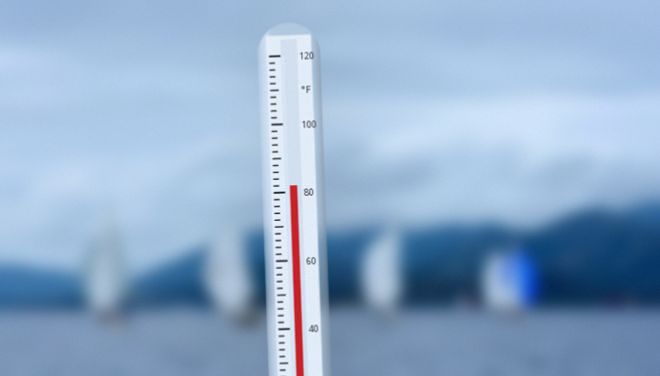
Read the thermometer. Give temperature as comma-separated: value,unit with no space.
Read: 82,°F
